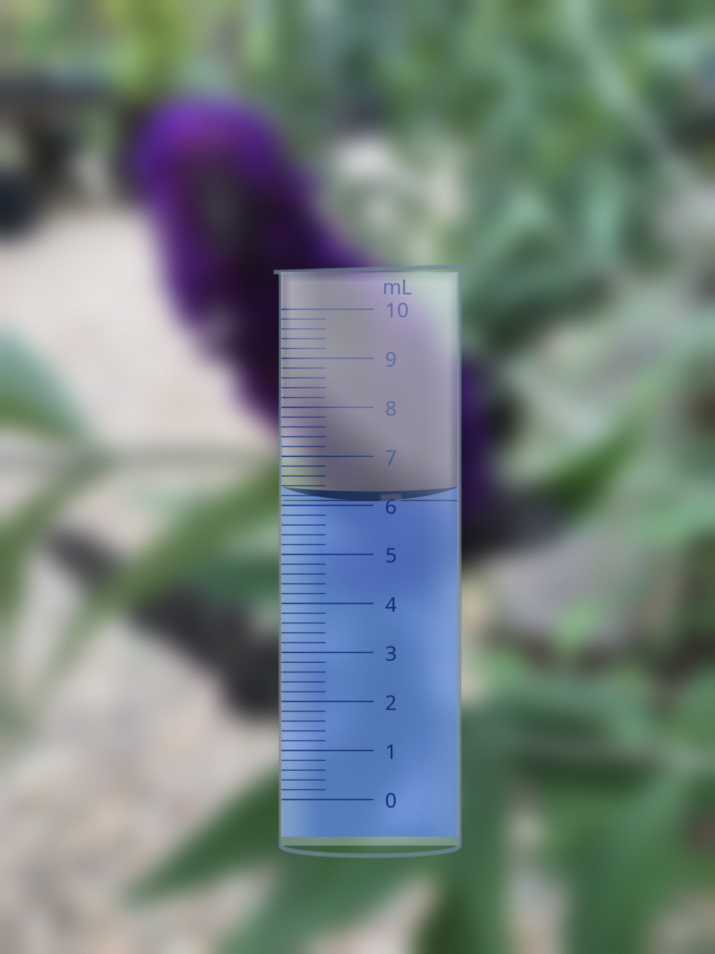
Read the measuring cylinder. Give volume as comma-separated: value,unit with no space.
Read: 6.1,mL
